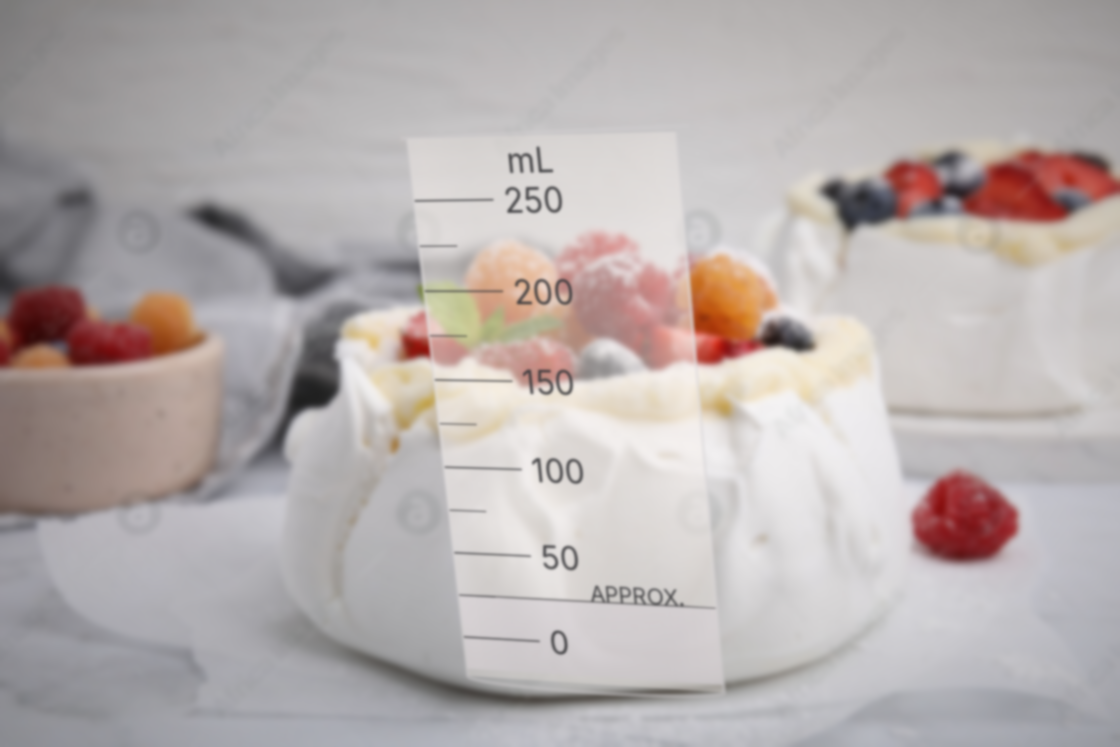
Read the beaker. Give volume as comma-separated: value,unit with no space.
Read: 25,mL
